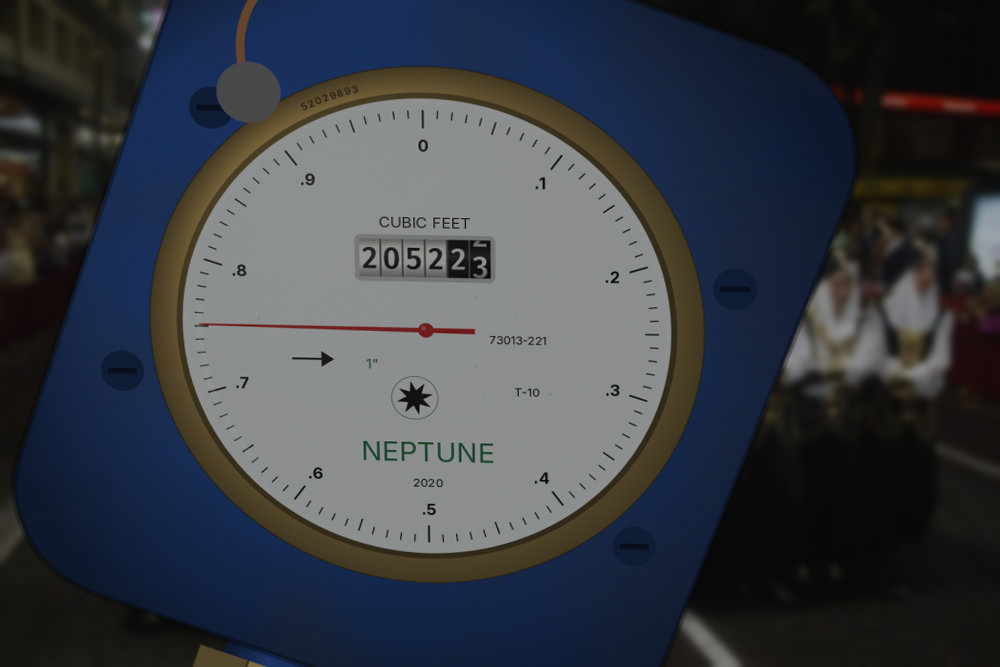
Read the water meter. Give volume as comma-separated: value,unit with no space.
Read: 205222.75,ft³
